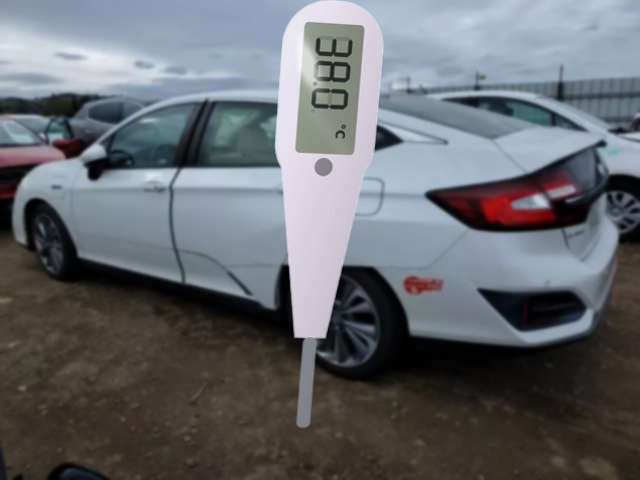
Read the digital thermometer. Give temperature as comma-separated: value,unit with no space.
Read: 38.0,°C
